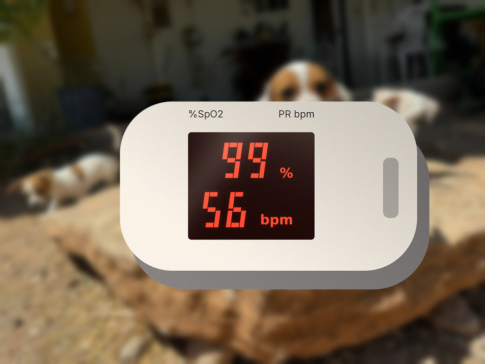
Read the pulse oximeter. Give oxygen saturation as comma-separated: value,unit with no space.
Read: 99,%
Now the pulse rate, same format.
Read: 56,bpm
